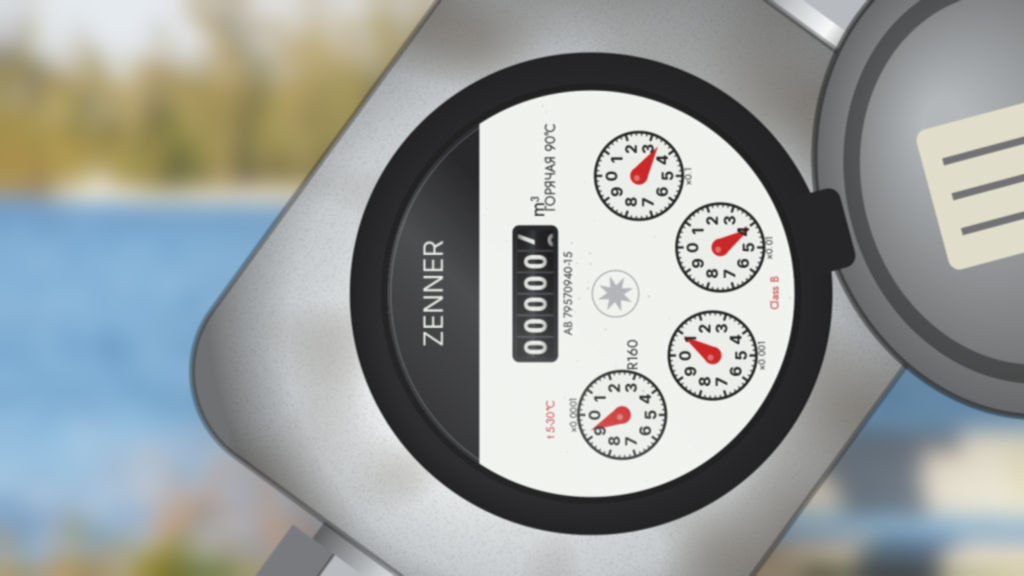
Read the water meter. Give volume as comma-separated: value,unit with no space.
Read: 7.3409,m³
